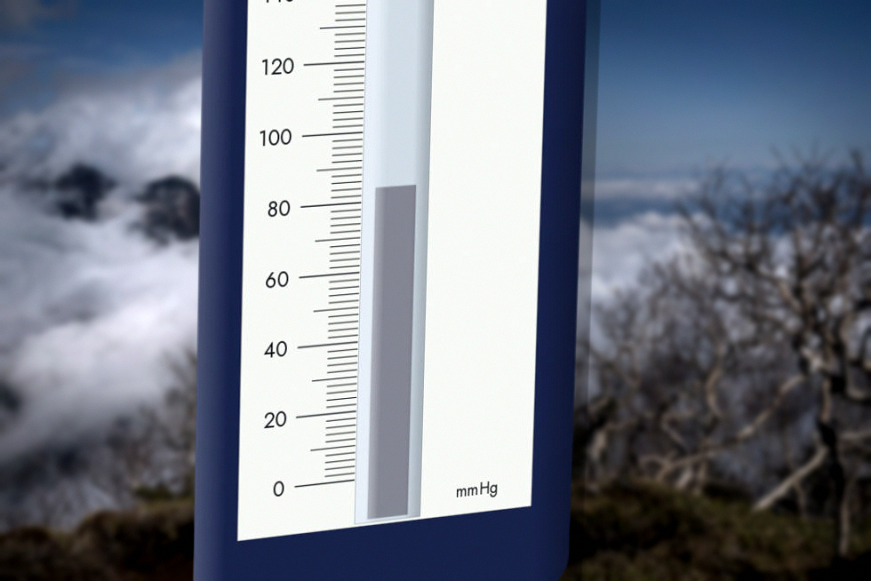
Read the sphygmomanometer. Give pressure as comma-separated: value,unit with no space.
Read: 84,mmHg
